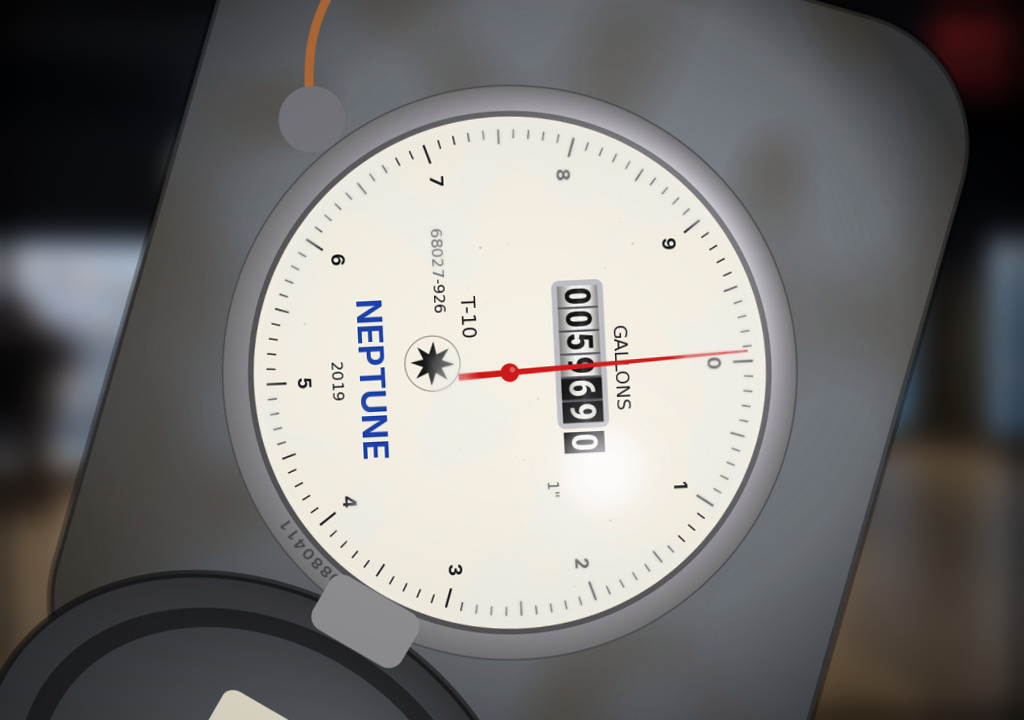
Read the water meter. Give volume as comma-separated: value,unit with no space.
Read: 59689.9,gal
